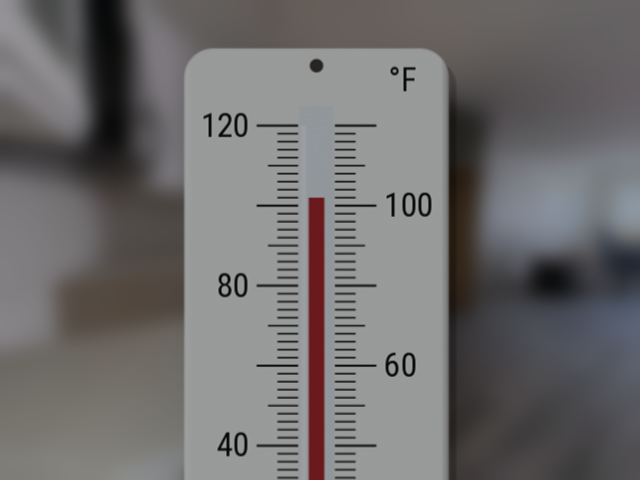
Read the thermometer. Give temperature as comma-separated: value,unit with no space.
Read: 102,°F
